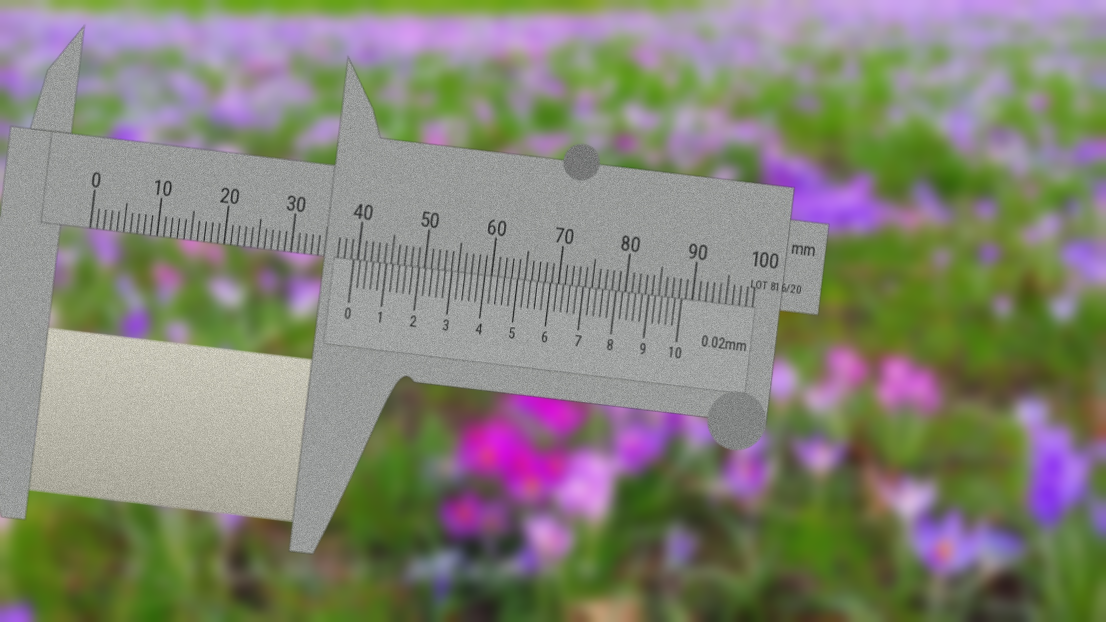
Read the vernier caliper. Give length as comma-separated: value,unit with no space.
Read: 39.4,mm
